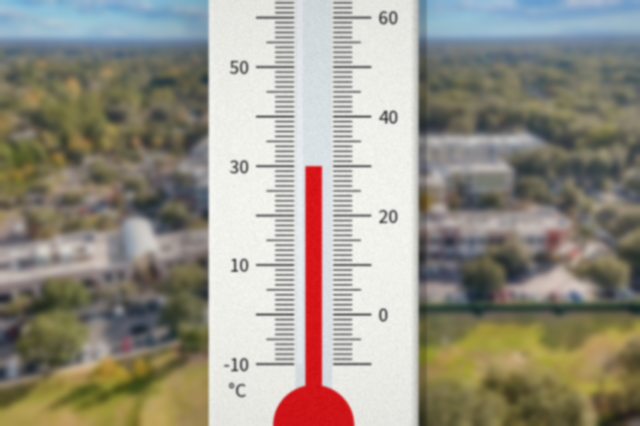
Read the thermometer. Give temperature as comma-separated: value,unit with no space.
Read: 30,°C
